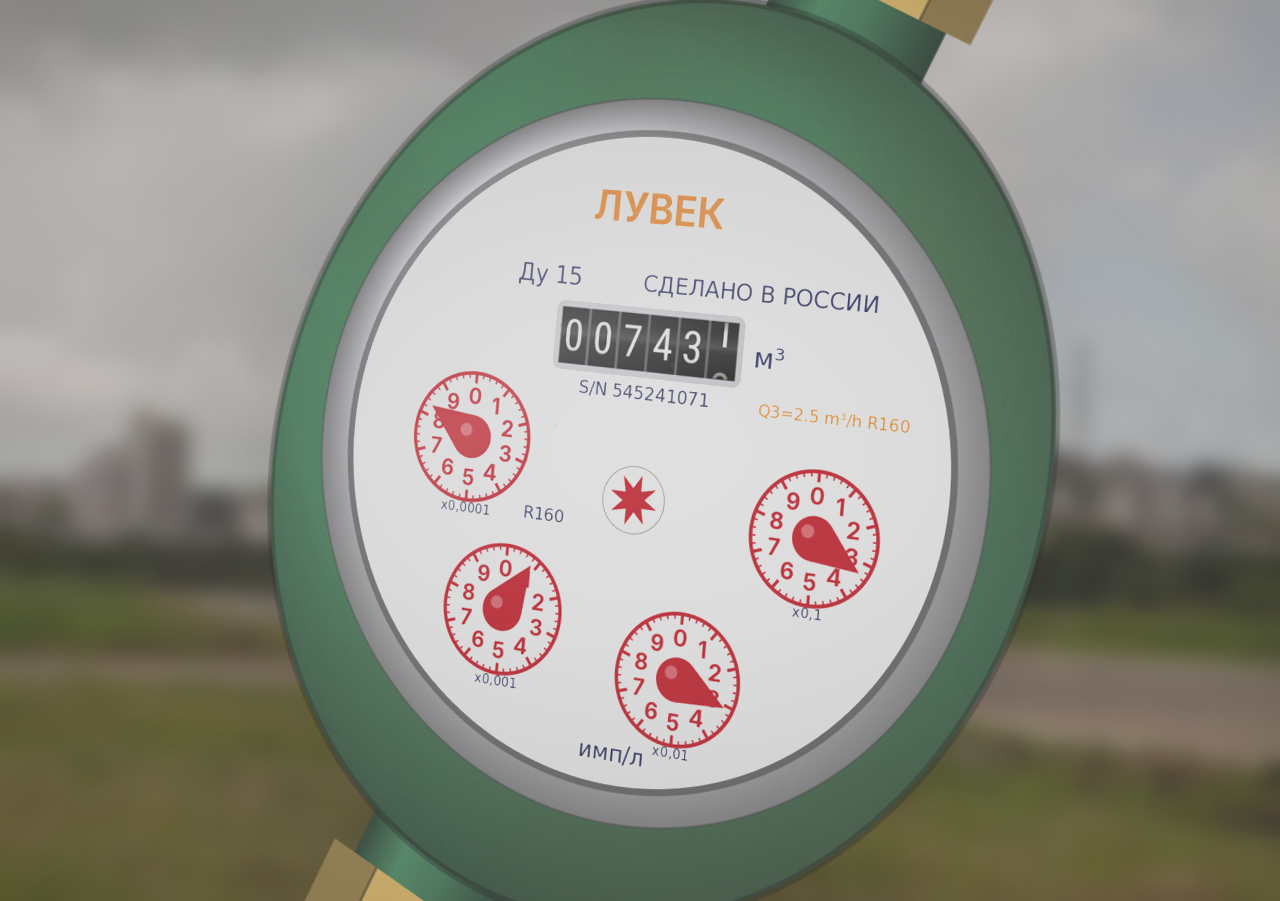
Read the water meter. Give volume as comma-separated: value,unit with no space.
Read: 7431.3308,m³
